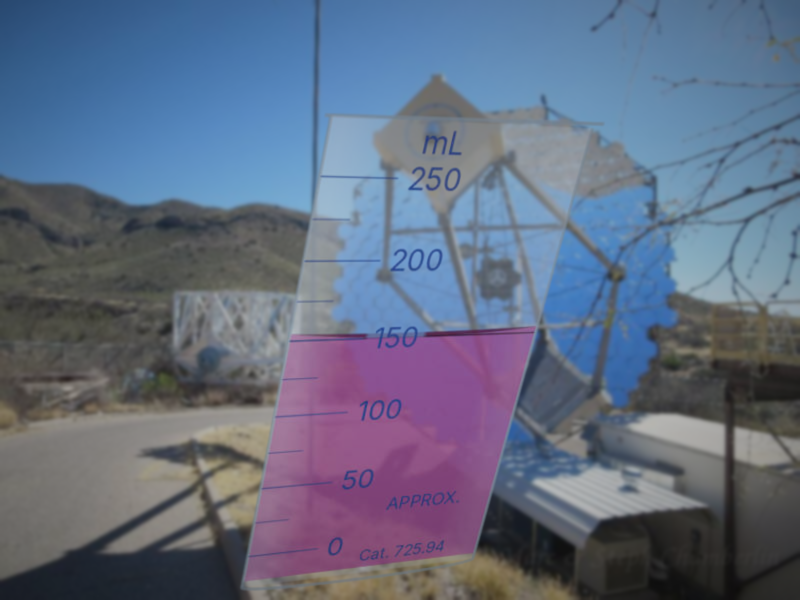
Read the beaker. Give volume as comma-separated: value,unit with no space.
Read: 150,mL
